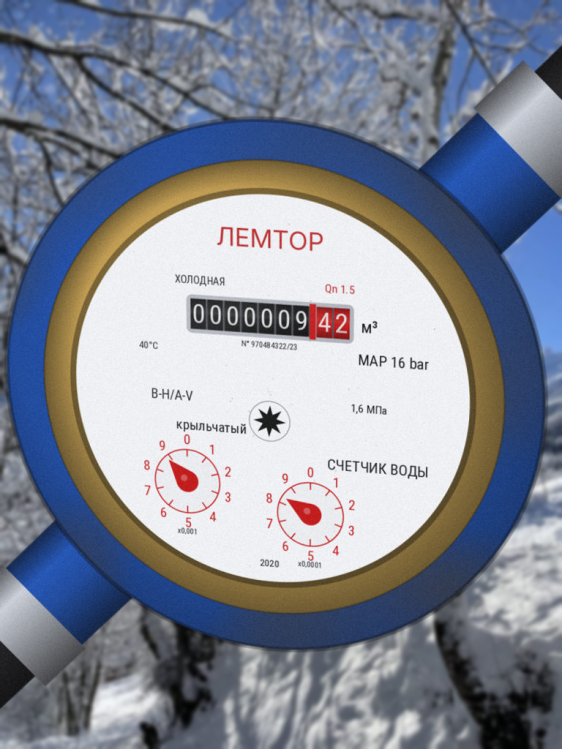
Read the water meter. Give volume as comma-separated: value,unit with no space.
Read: 9.4288,m³
